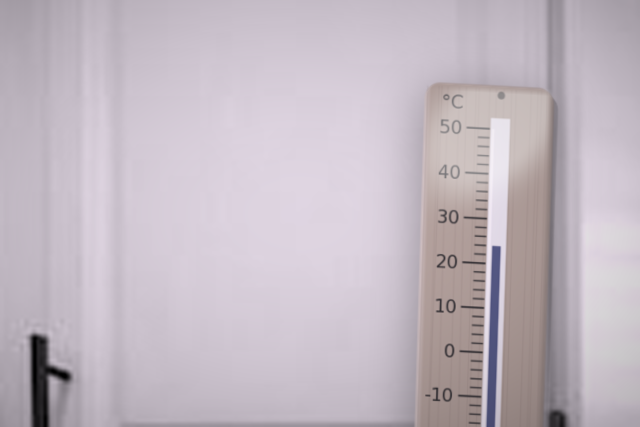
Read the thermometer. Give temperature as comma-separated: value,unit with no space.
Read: 24,°C
